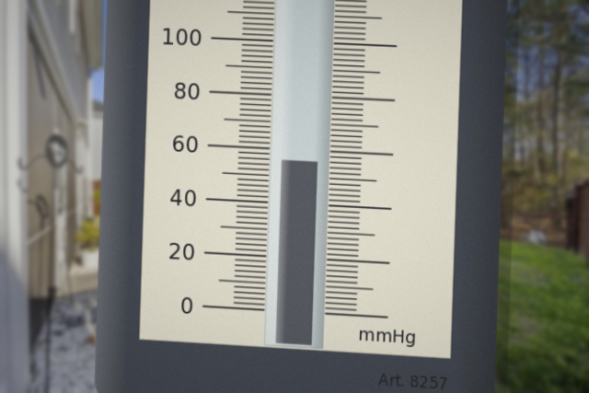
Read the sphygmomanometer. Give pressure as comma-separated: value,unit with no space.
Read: 56,mmHg
